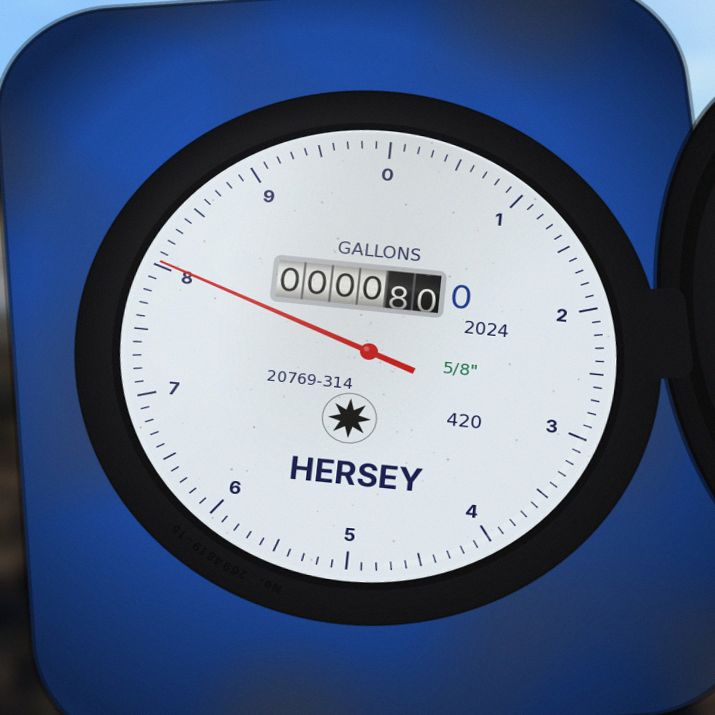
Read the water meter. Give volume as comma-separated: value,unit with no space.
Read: 798.0,gal
